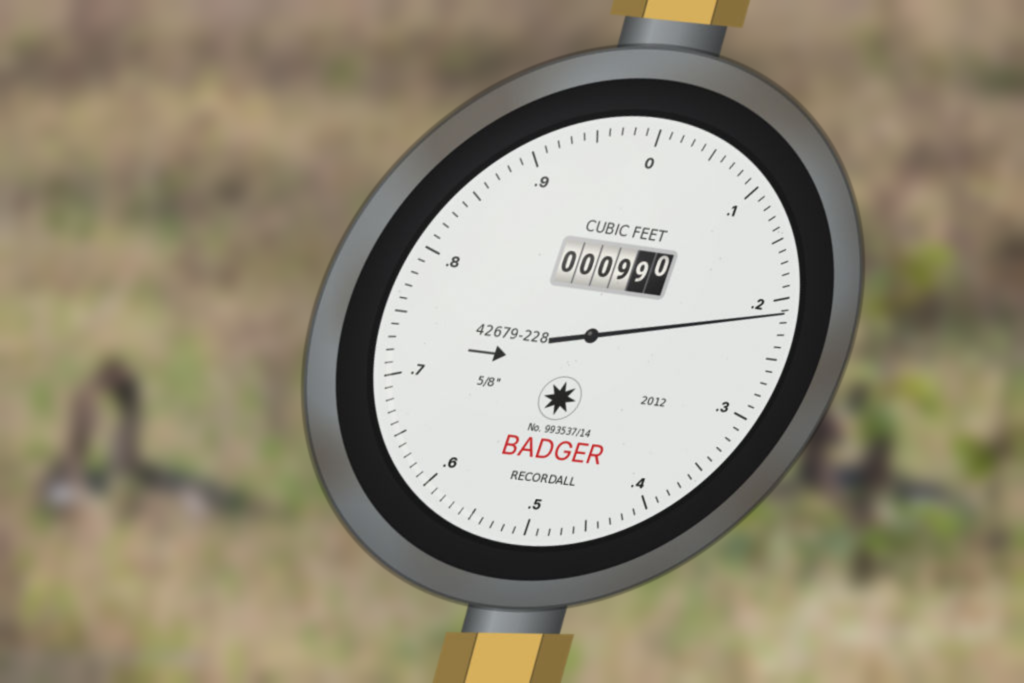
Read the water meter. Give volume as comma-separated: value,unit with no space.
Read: 990.21,ft³
